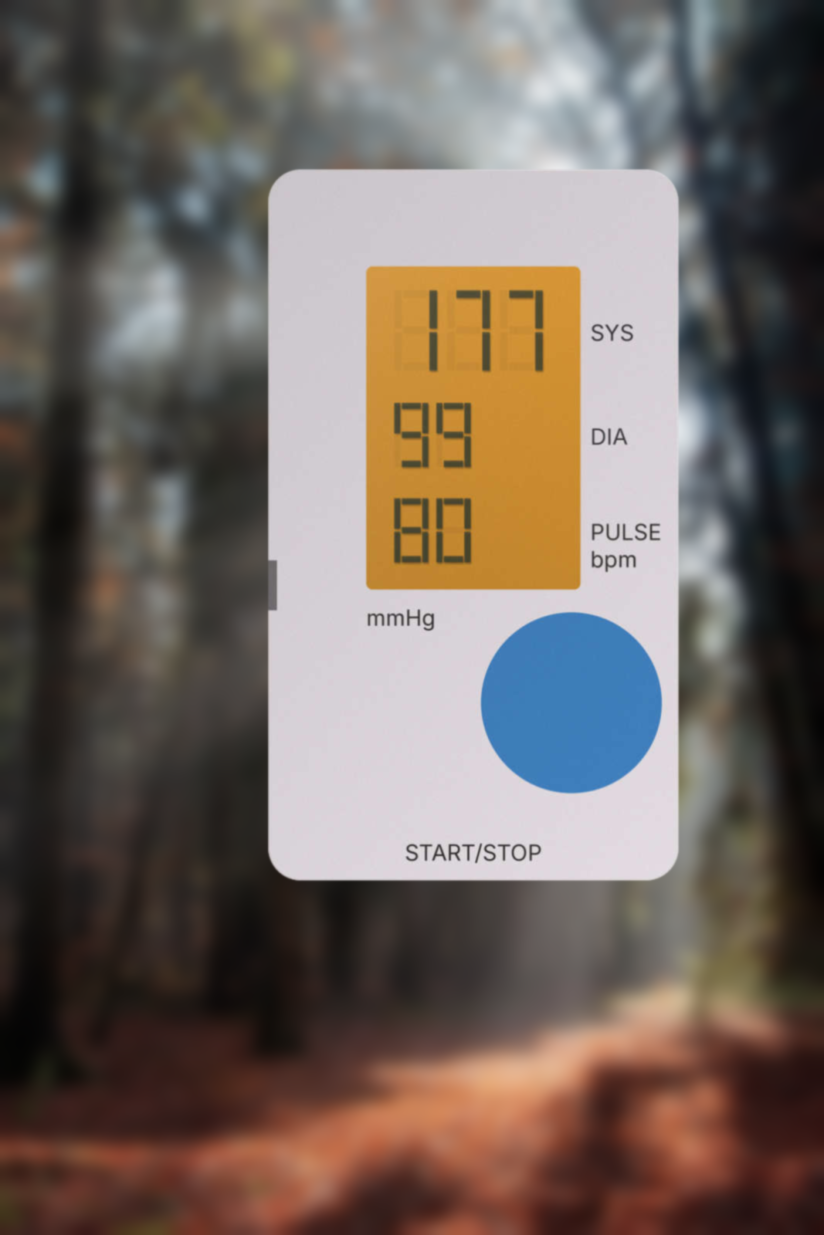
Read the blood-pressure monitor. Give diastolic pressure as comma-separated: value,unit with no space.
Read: 99,mmHg
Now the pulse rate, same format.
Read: 80,bpm
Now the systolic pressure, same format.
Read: 177,mmHg
